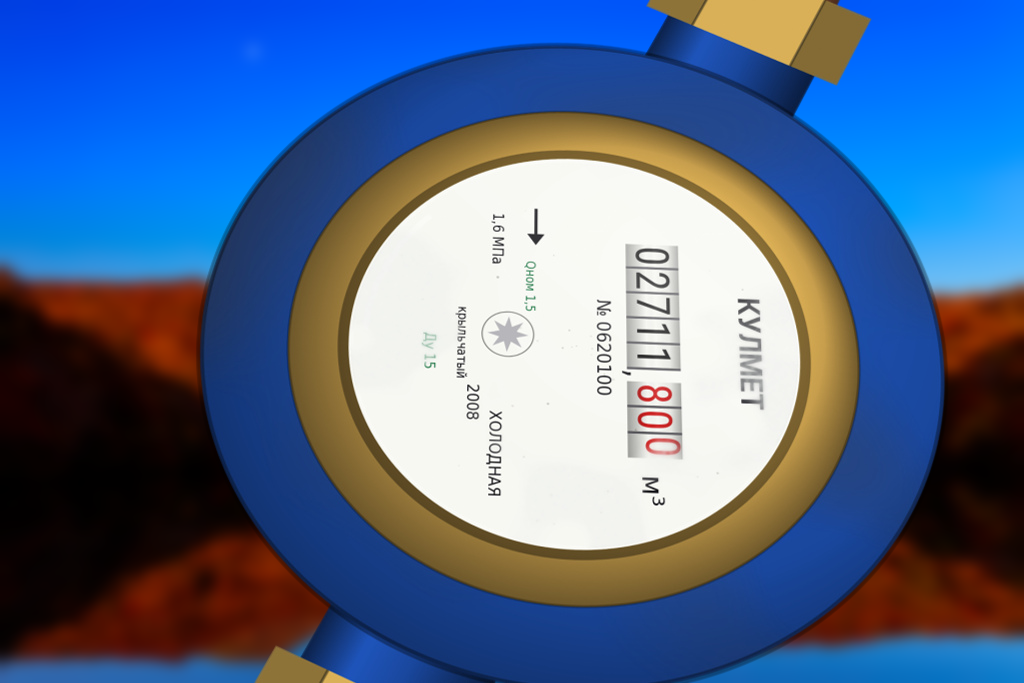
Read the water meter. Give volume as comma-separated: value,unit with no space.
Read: 2711.800,m³
